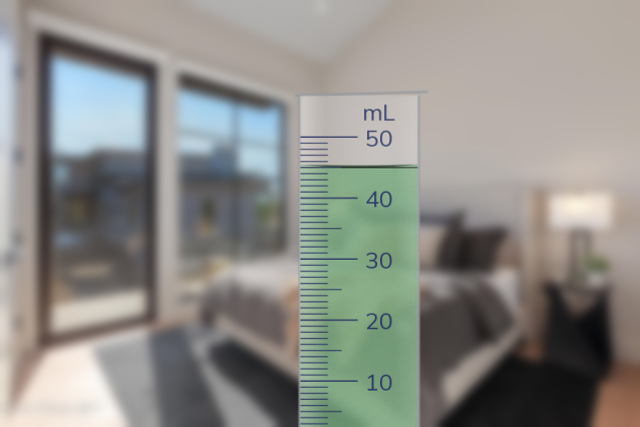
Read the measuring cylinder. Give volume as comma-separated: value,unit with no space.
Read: 45,mL
